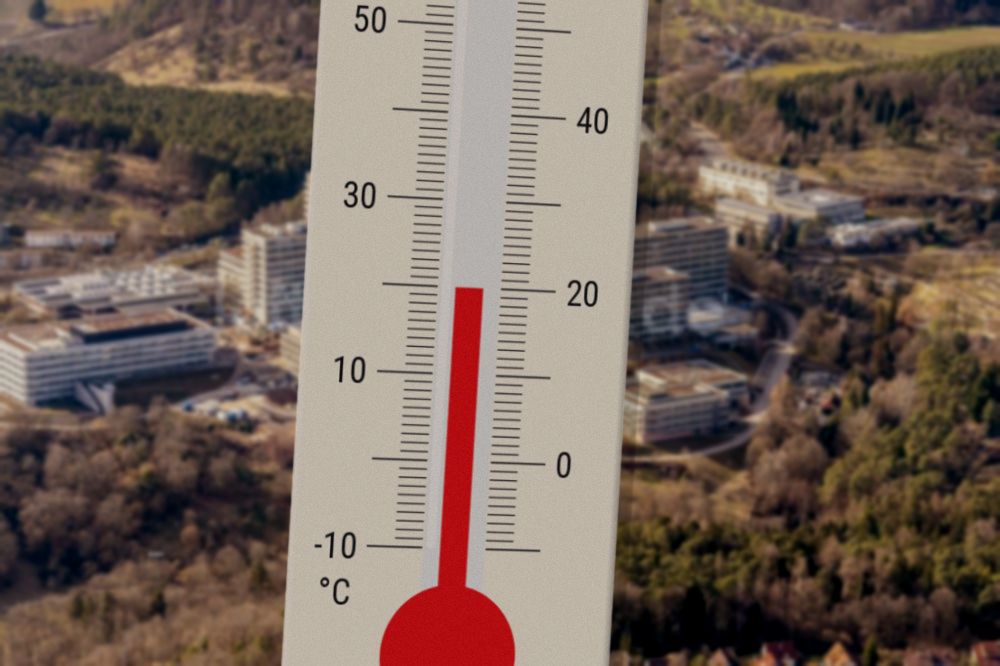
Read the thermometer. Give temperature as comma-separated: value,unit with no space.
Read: 20,°C
